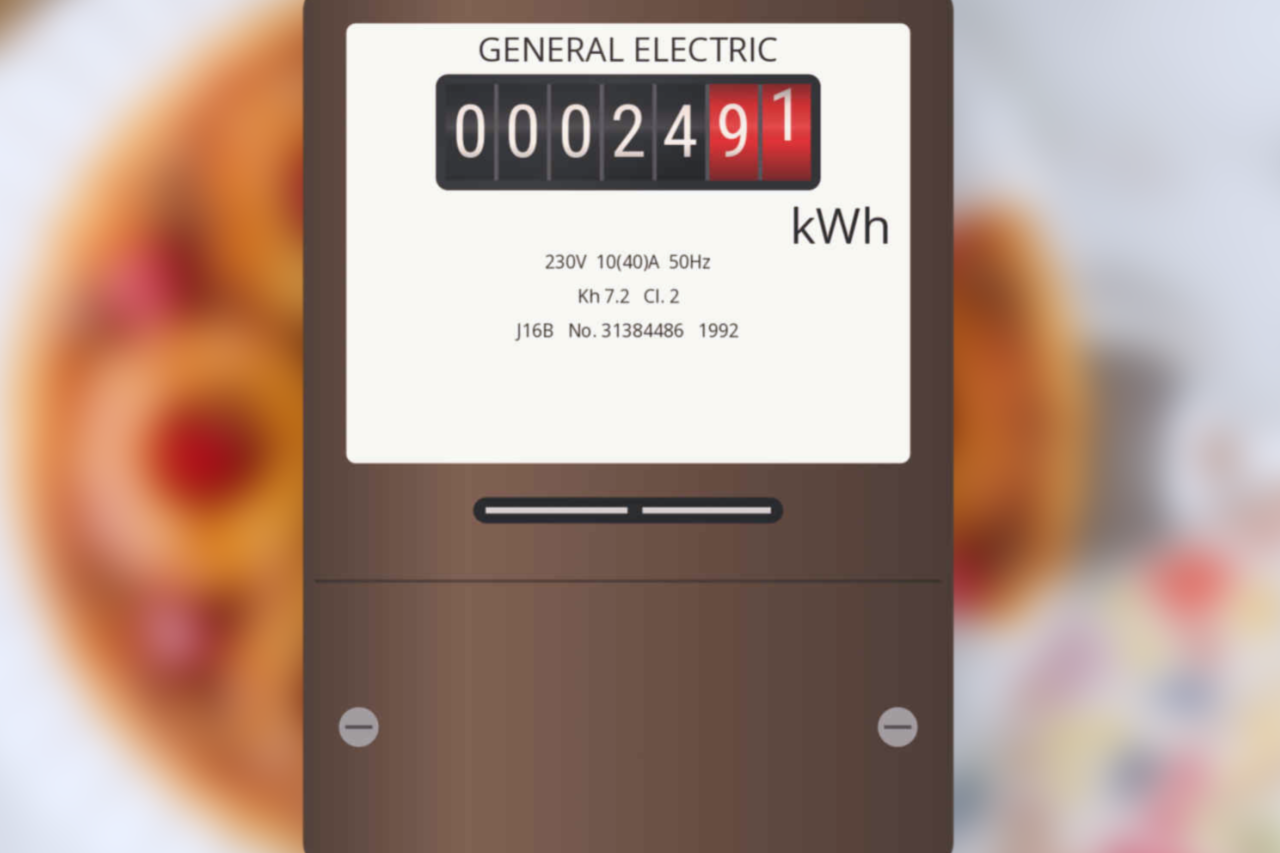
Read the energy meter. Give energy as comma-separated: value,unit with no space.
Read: 24.91,kWh
